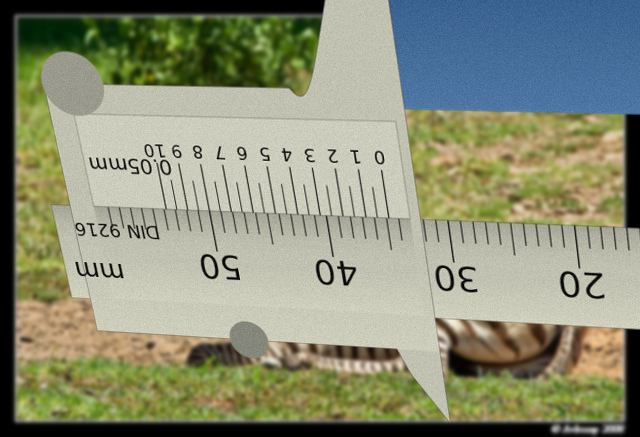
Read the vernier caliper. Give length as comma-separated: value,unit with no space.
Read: 34.8,mm
